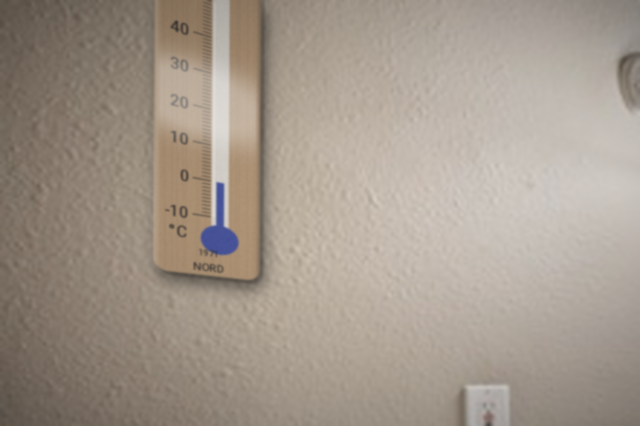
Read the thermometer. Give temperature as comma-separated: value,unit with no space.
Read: 0,°C
